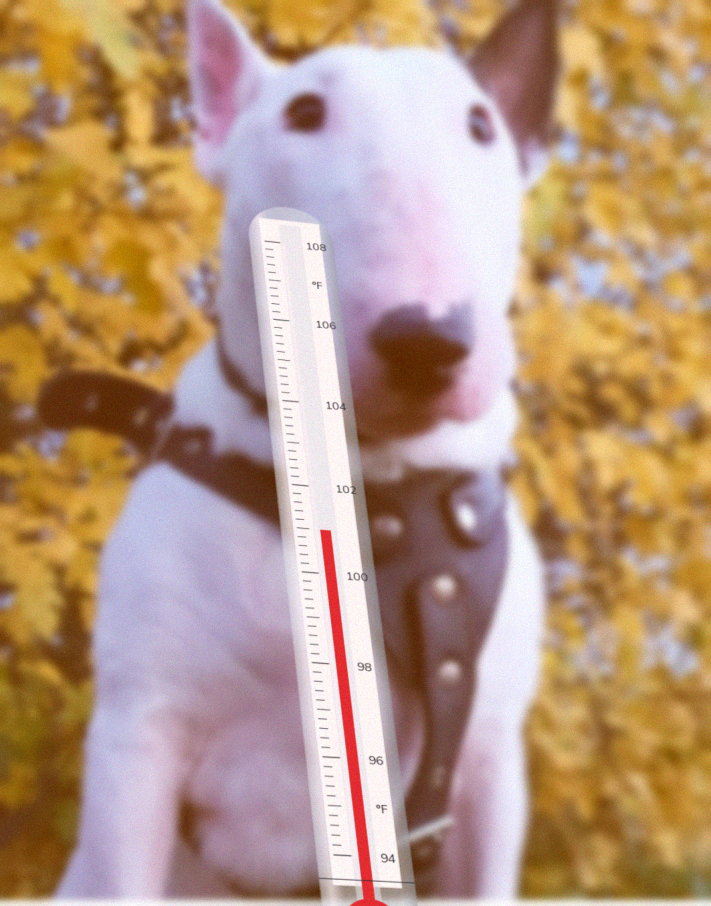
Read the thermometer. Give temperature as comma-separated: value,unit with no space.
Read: 101,°F
